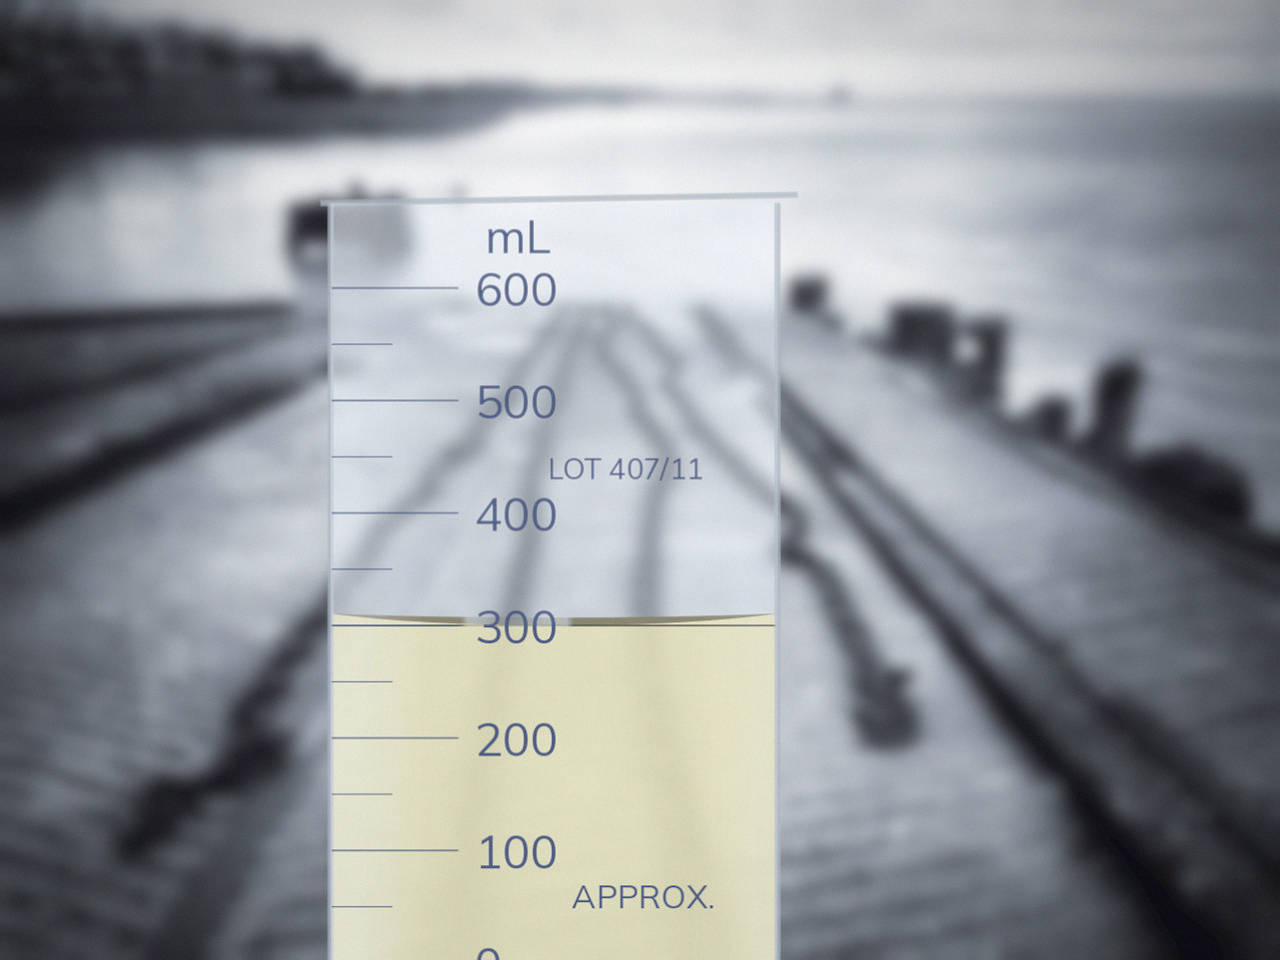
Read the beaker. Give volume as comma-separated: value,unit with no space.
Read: 300,mL
